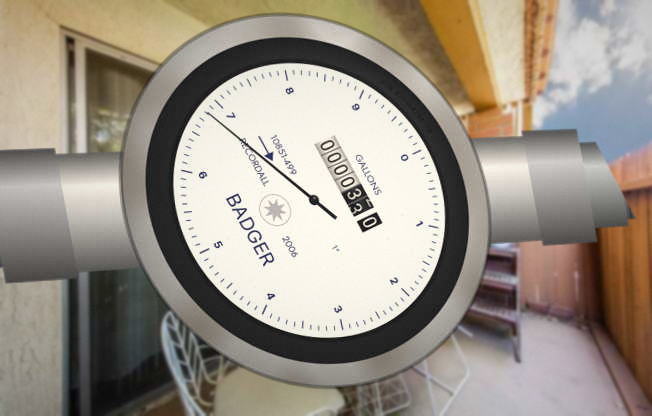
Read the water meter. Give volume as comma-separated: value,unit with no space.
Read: 326.8,gal
